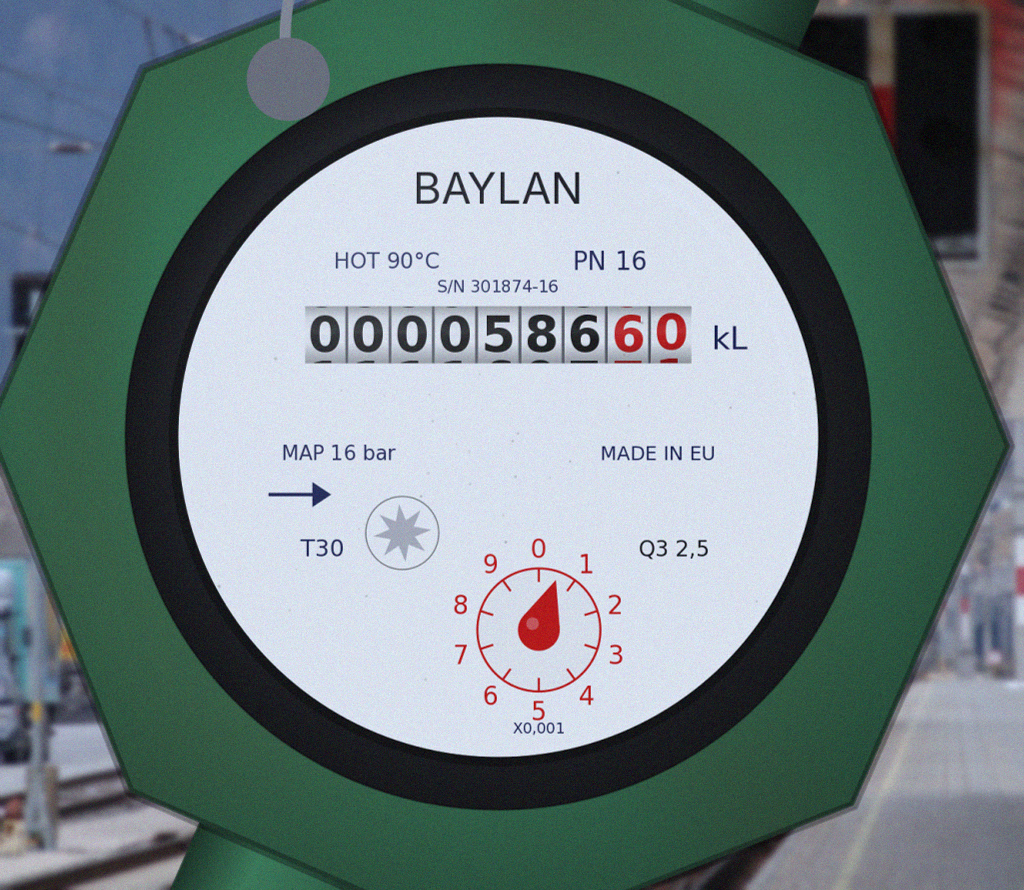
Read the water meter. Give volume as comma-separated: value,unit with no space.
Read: 586.600,kL
